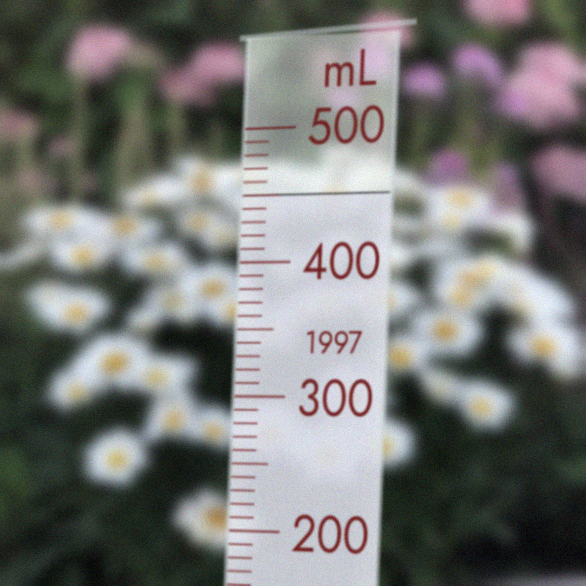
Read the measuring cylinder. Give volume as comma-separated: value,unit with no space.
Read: 450,mL
